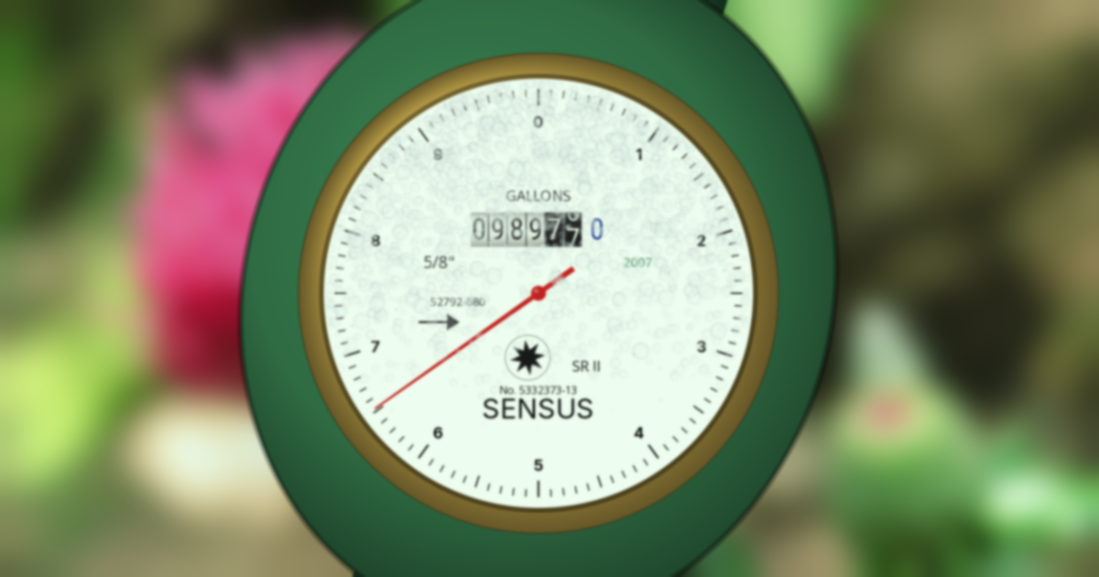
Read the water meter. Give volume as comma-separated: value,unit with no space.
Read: 989766.5,gal
